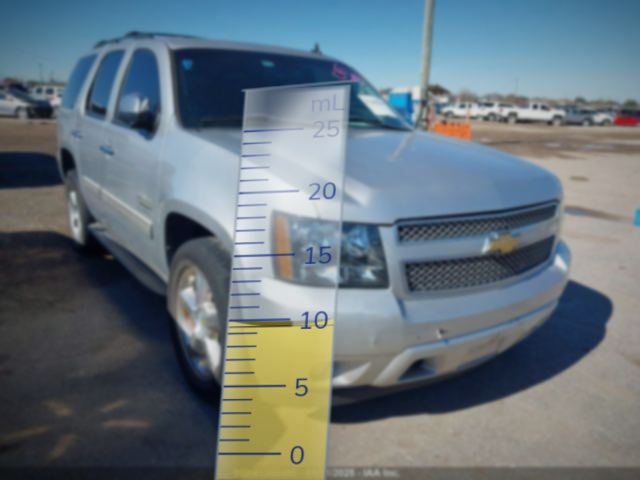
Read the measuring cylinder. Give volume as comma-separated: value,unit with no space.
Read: 9.5,mL
